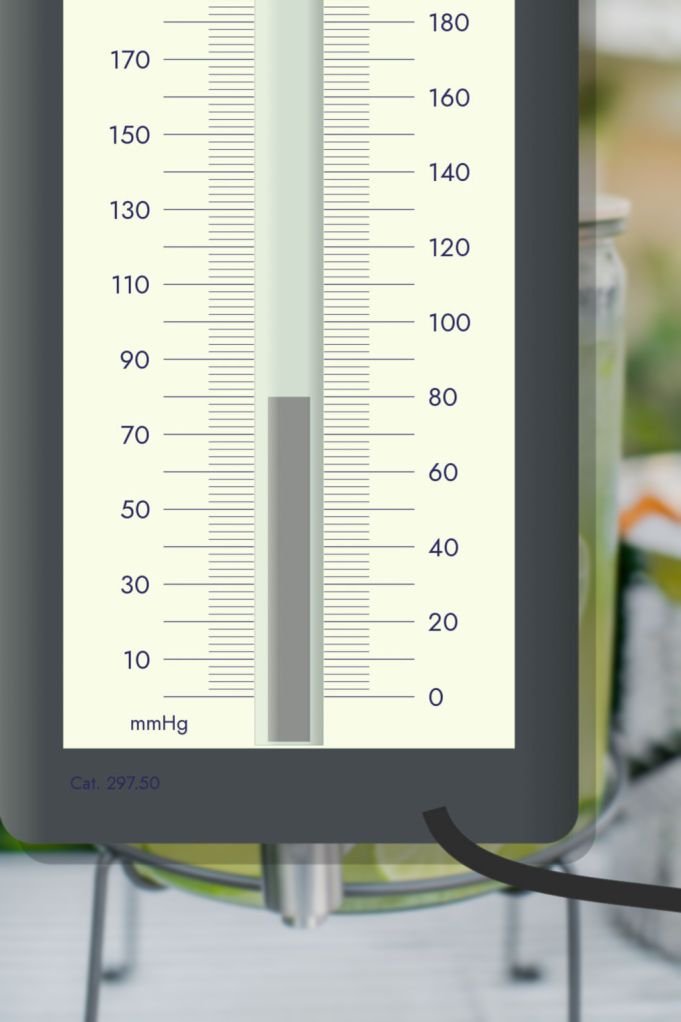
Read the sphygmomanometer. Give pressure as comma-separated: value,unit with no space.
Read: 80,mmHg
